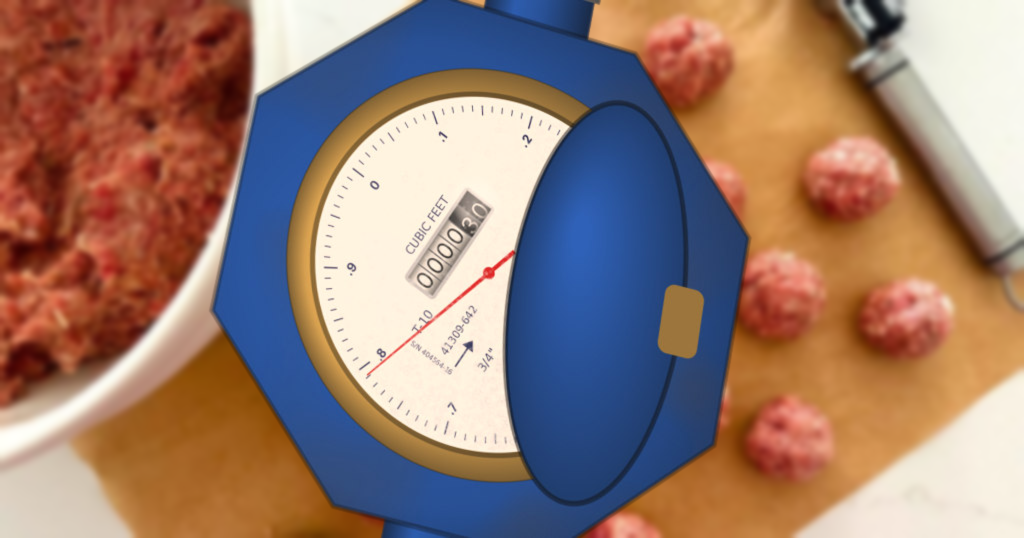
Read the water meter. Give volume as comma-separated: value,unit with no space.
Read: 29.79,ft³
